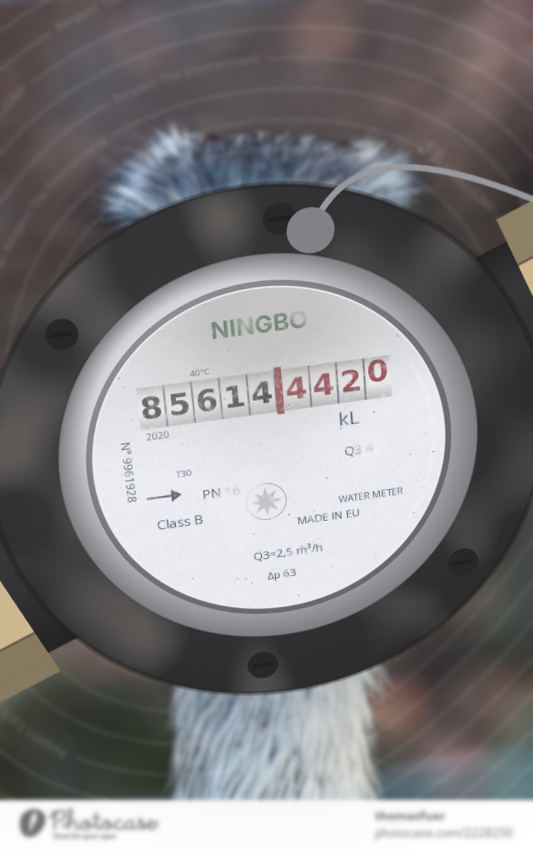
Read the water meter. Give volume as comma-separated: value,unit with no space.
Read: 85614.4420,kL
